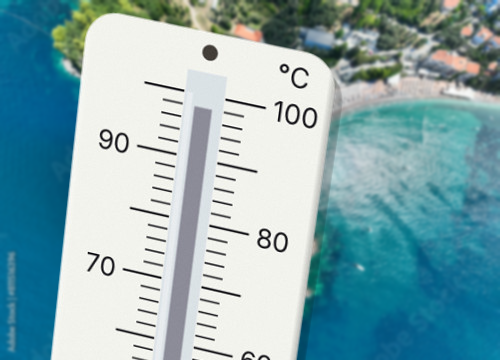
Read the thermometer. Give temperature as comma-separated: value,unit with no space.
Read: 98,°C
